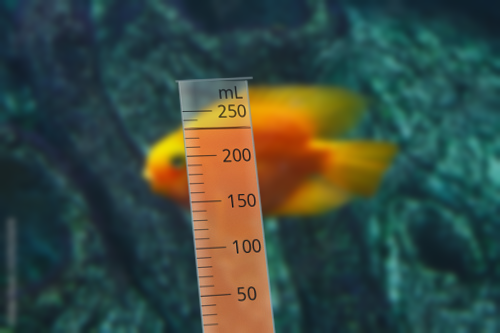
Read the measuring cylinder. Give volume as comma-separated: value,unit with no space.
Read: 230,mL
